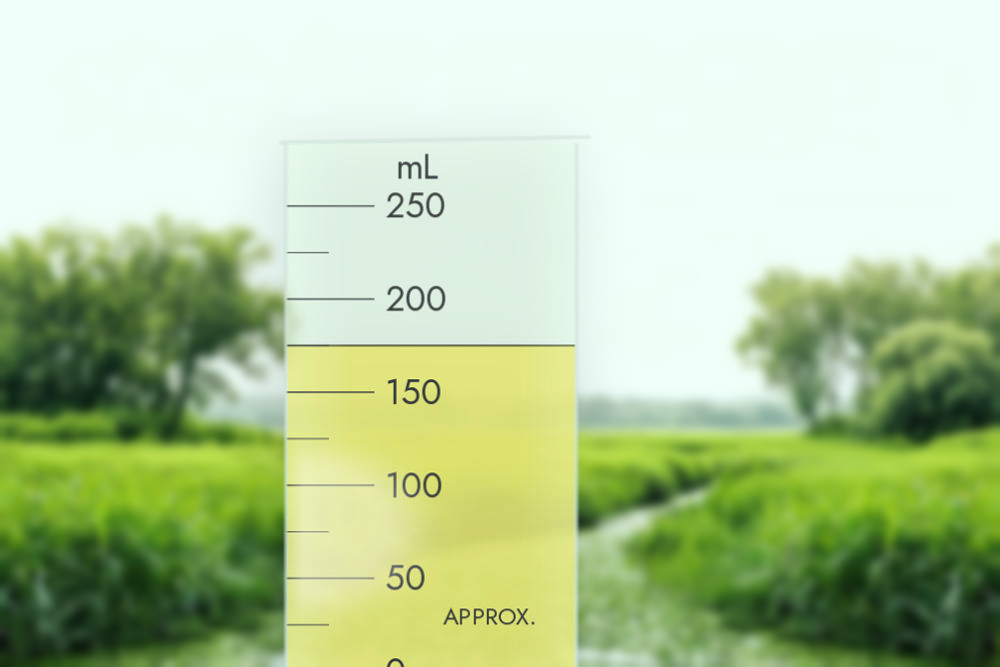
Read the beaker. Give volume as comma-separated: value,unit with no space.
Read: 175,mL
